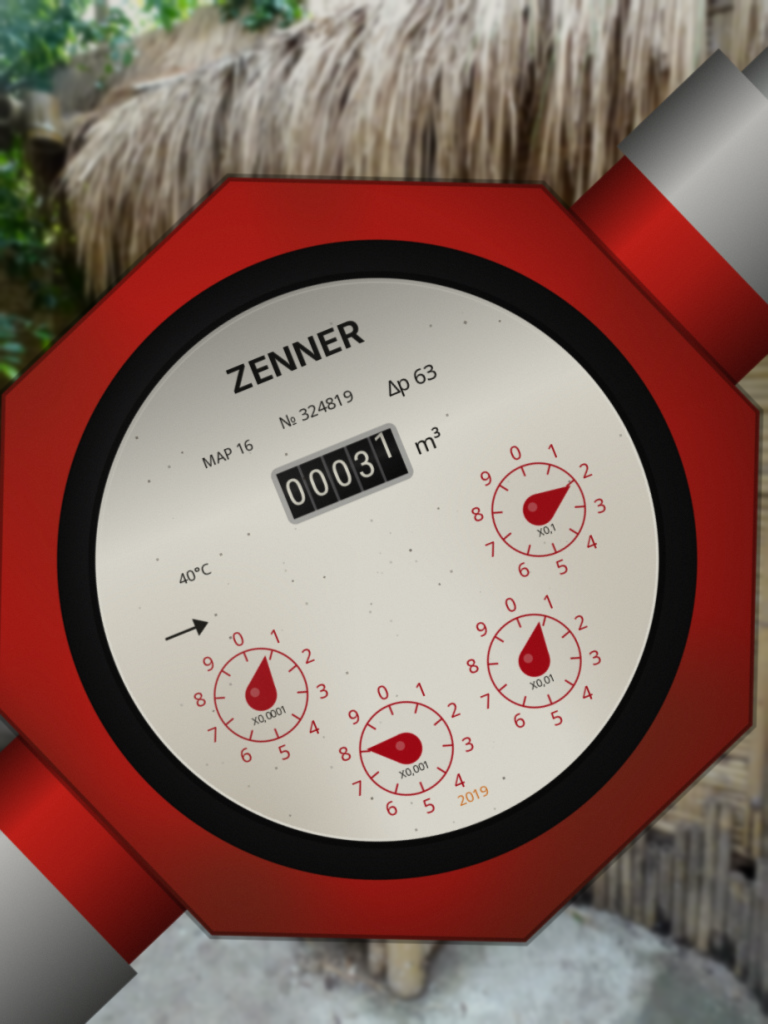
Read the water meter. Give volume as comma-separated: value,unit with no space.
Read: 31.2080,m³
